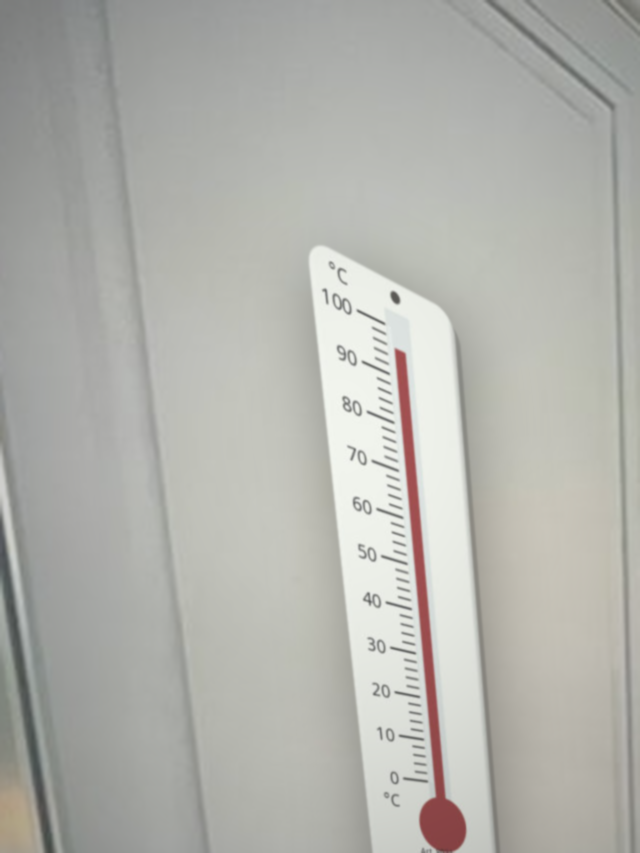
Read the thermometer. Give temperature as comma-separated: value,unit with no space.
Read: 96,°C
